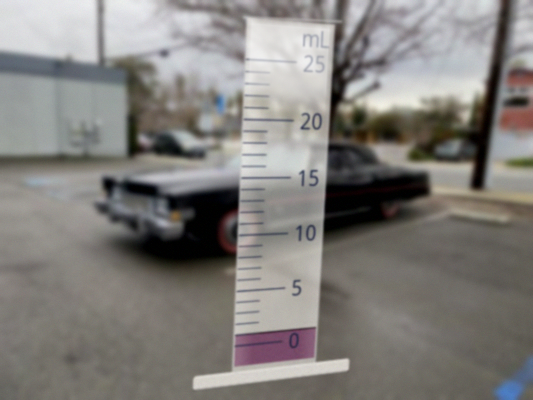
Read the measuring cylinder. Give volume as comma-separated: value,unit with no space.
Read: 1,mL
